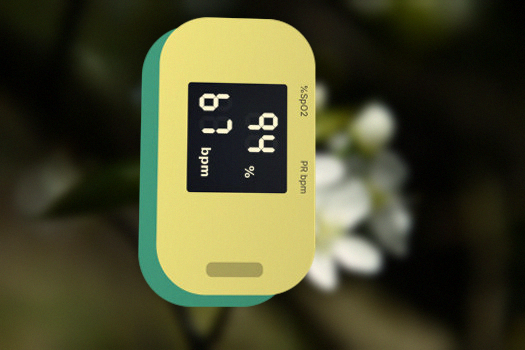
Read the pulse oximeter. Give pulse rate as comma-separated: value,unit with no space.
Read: 67,bpm
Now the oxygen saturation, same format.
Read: 94,%
